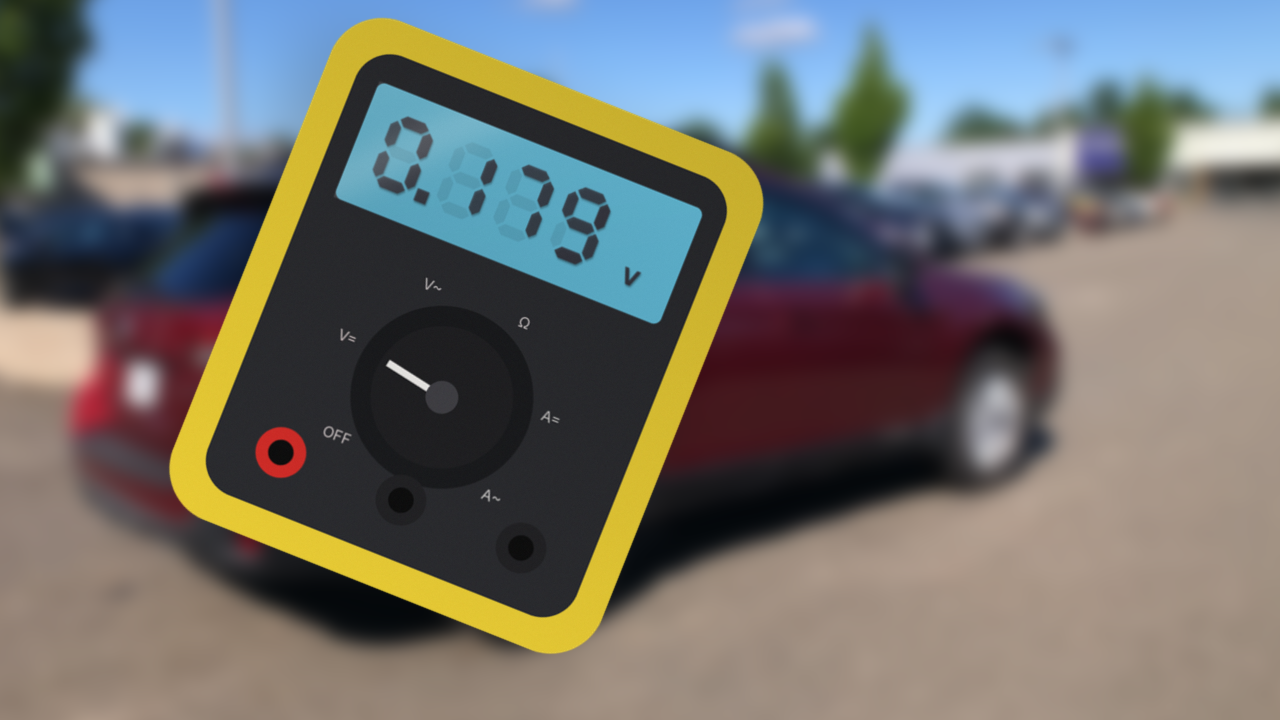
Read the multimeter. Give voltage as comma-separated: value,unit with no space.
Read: 0.179,V
